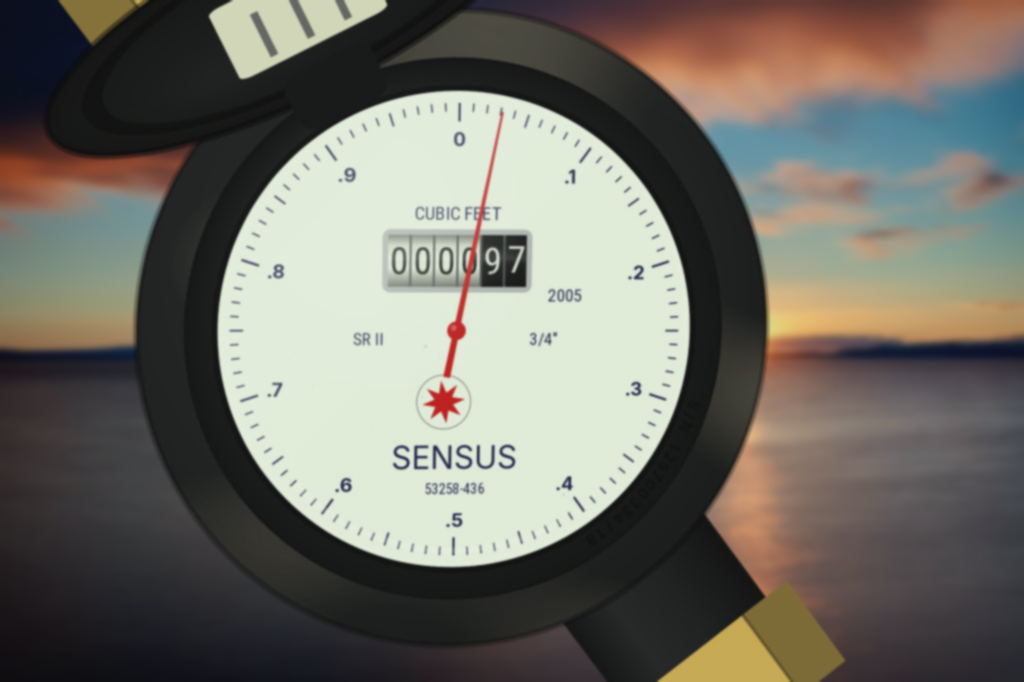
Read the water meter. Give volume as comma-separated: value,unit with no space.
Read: 97.03,ft³
